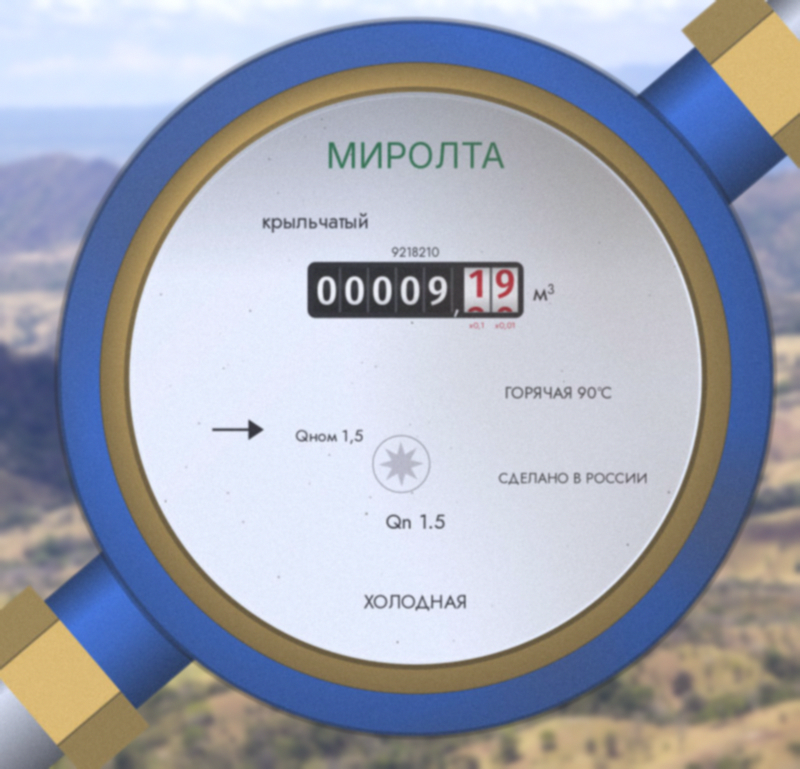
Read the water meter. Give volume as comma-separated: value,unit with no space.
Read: 9.19,m³
